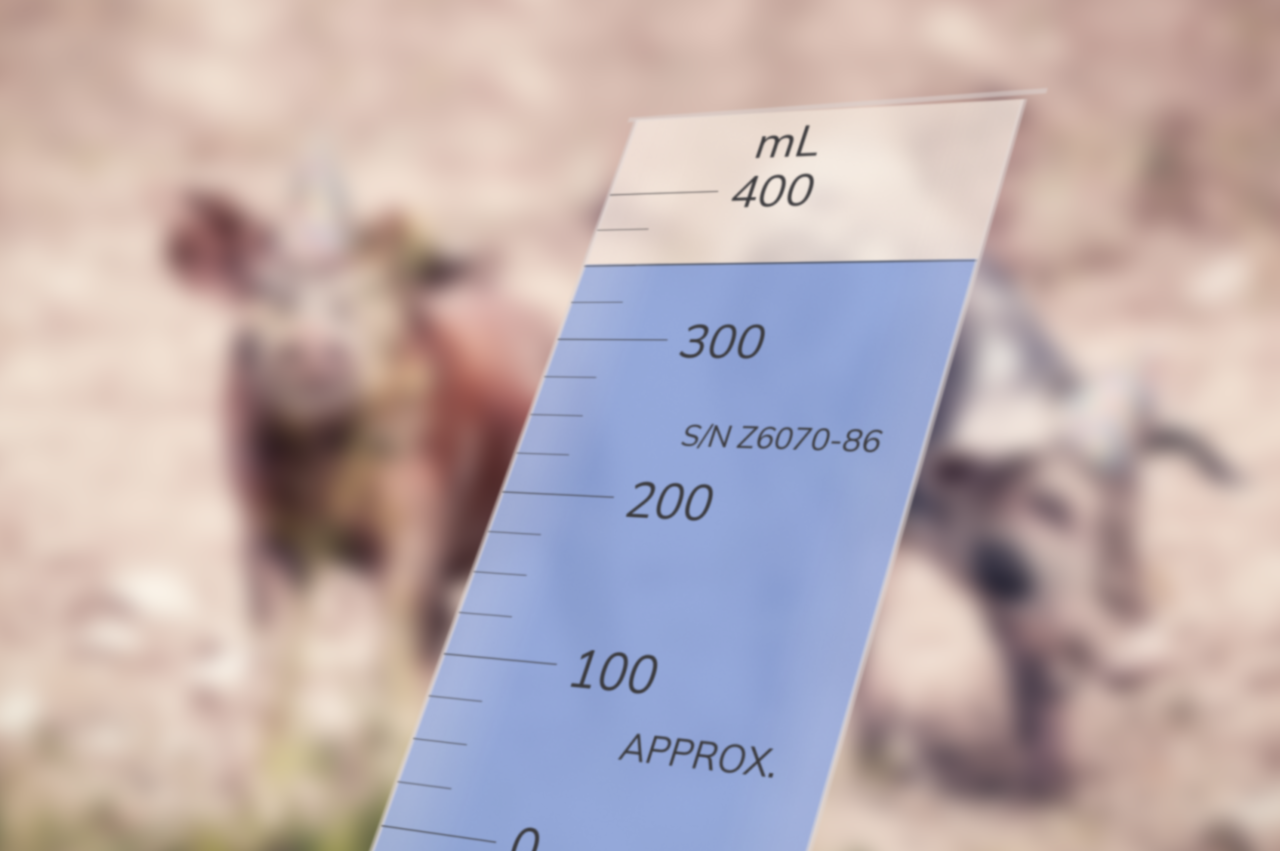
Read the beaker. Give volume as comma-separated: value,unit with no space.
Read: 350,mL
